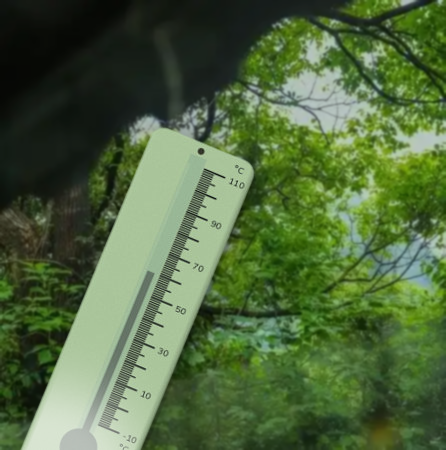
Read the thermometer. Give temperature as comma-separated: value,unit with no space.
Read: 60,°C
